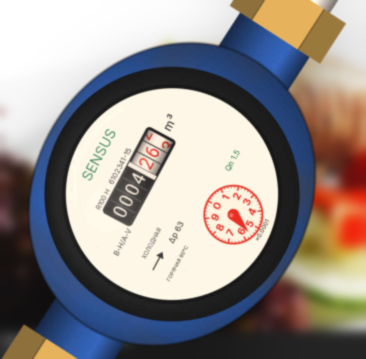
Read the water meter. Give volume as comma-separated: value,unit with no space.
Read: 4.2625,m³
